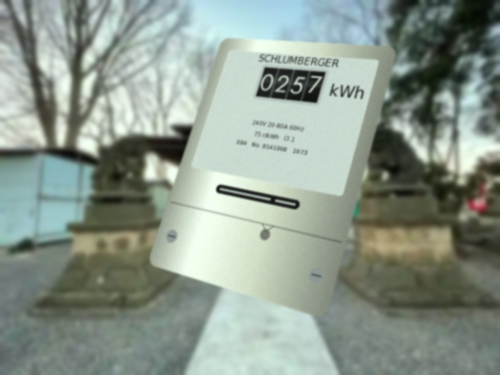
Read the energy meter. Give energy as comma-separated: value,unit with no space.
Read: 257,kWh
